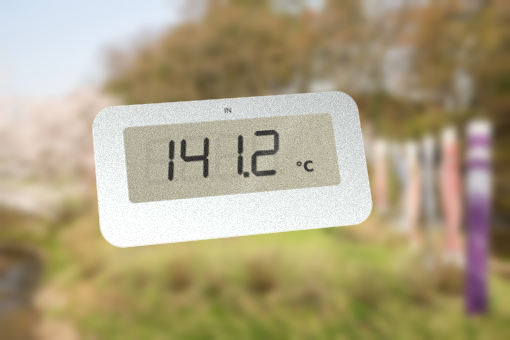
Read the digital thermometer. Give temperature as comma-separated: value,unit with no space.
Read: 141.2,°C
